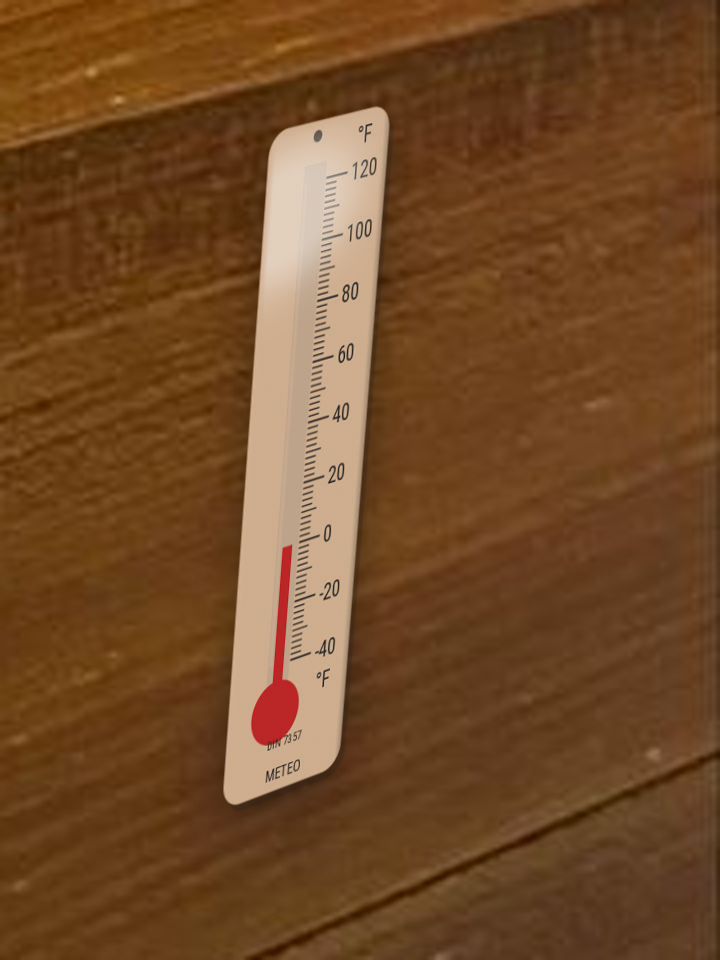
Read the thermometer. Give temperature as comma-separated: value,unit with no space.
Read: 0,°F
